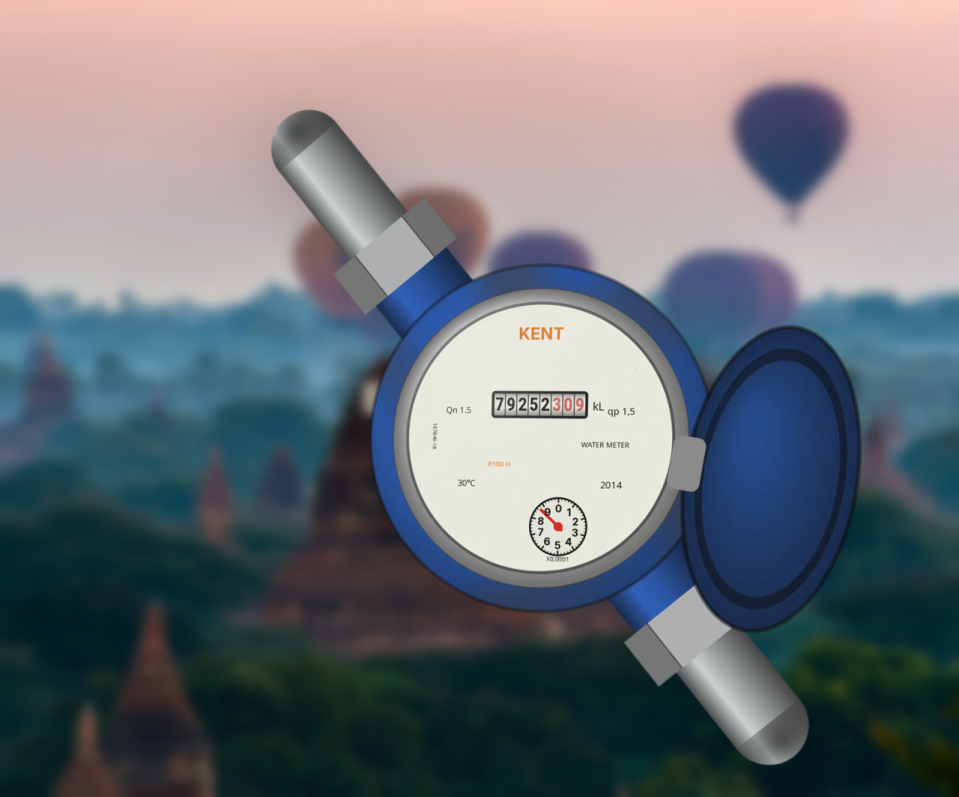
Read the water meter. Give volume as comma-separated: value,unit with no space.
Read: 79252.3098,kL
